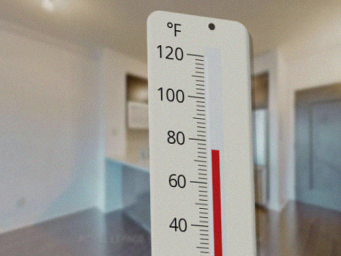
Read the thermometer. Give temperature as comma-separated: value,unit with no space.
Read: 76,°F
